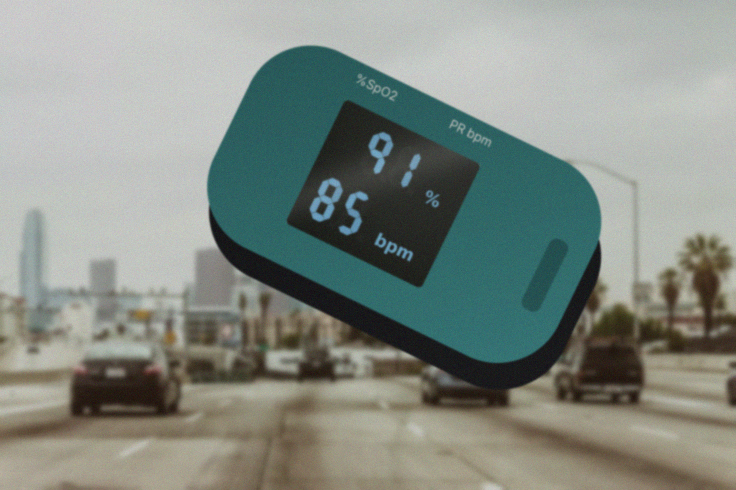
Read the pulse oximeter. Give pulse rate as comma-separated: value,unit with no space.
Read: 85,bpm
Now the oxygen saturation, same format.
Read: 91,%
